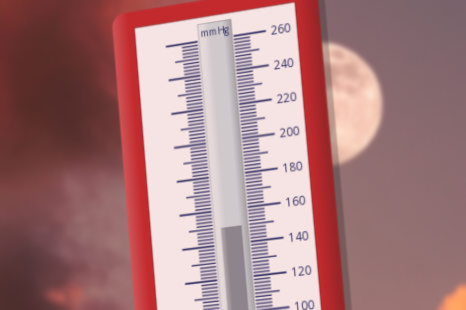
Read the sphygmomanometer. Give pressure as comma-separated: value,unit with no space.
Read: 150,mmHg
